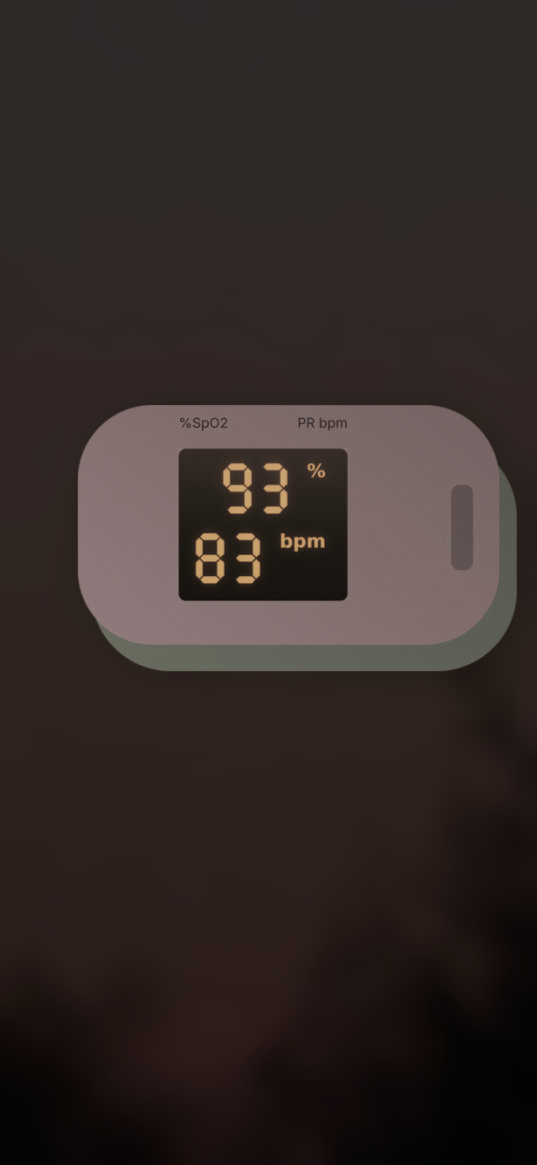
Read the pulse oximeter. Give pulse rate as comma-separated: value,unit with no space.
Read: 83,bpm
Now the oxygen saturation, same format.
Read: 93,%
